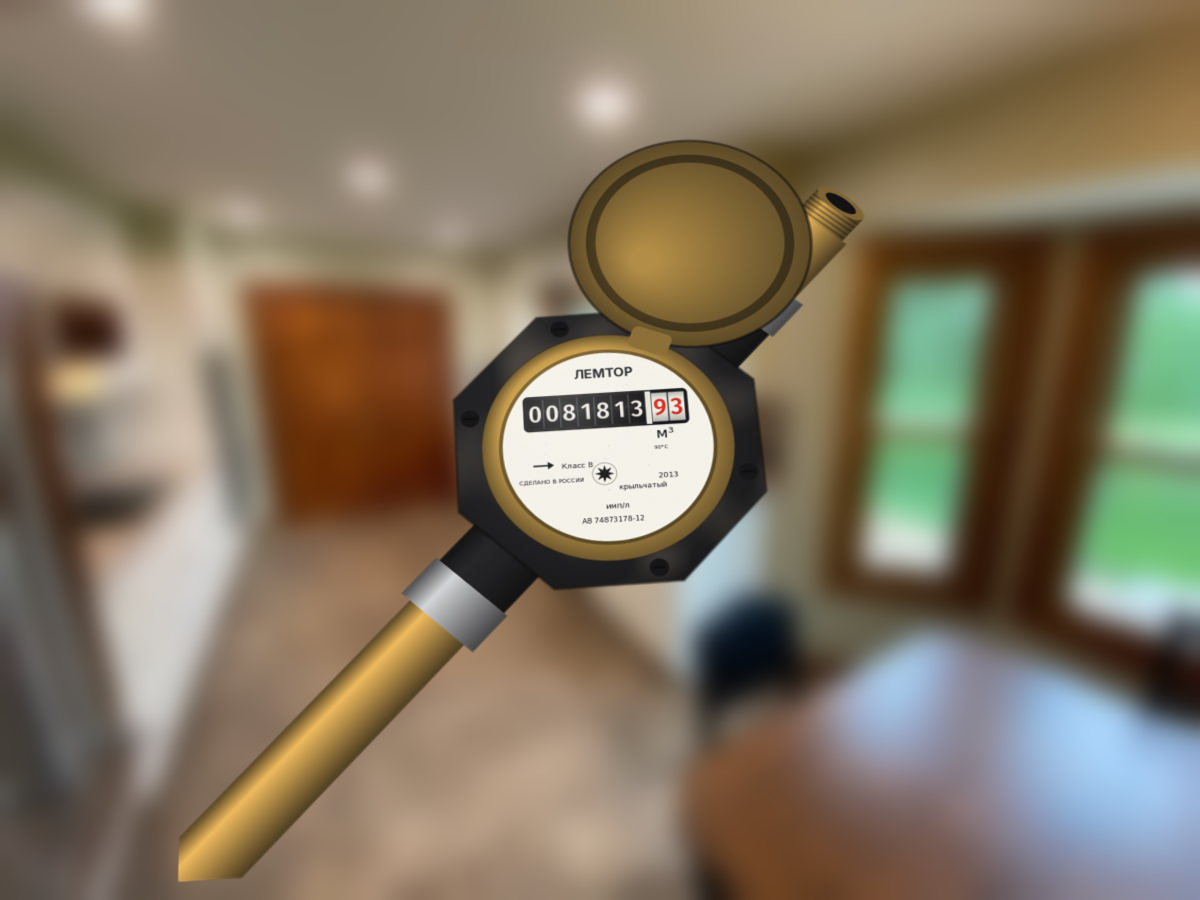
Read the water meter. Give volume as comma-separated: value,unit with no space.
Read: 81813.93,m³
